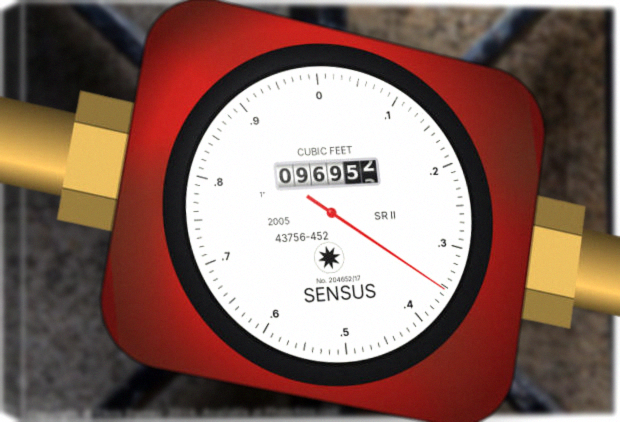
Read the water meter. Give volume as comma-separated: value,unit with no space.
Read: 96952.35,ft³
